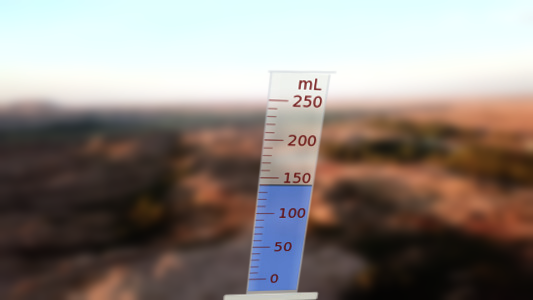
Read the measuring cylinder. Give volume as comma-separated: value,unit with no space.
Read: 140,mL
